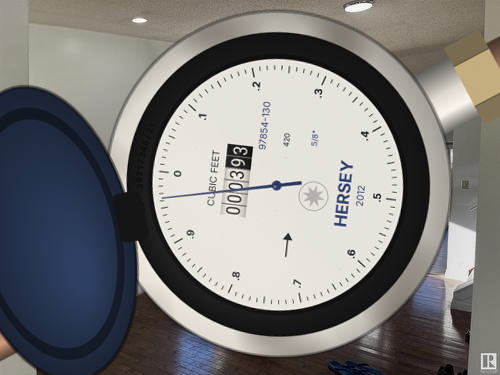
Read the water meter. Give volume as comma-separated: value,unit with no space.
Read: 392.96,ft³
